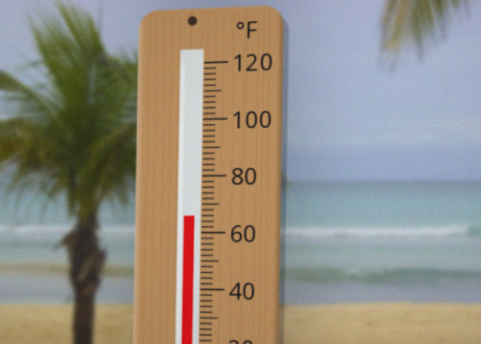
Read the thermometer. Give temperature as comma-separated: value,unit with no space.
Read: 66,°F
